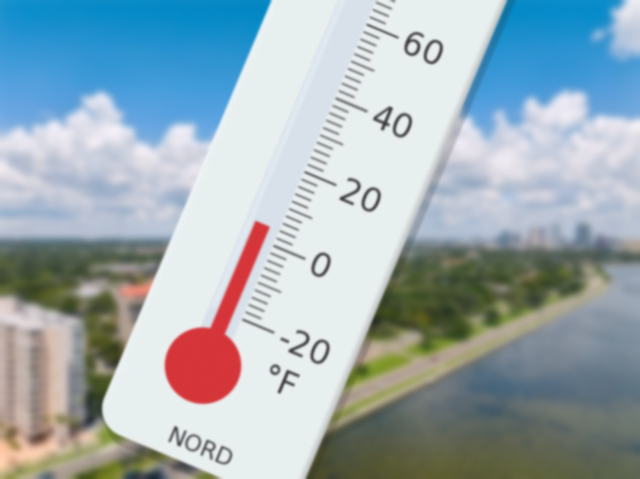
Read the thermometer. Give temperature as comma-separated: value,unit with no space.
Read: 4,°F
